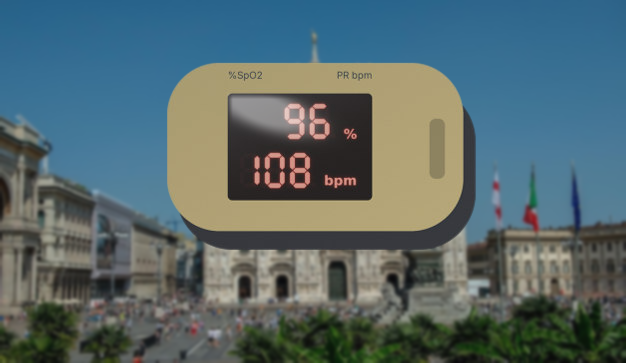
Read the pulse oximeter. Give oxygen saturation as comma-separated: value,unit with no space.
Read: 96,%
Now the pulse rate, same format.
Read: 108,bpm
